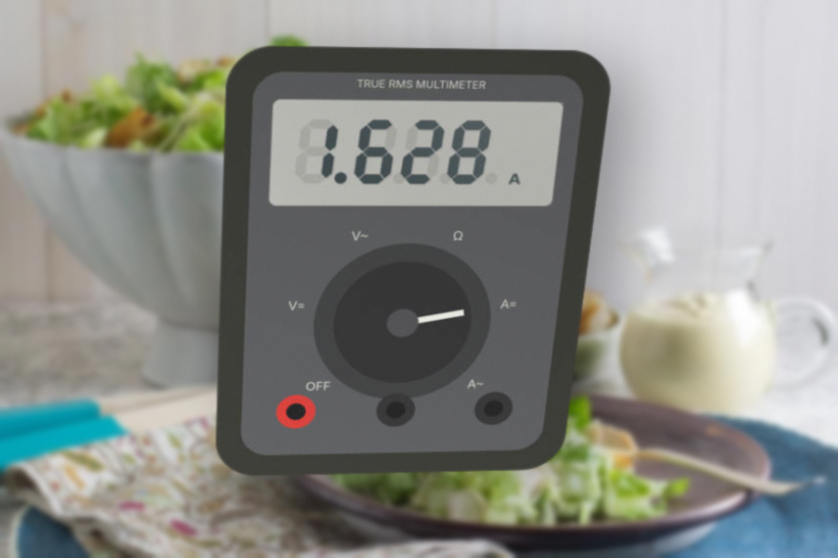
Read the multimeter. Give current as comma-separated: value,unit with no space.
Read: 1.628,A
